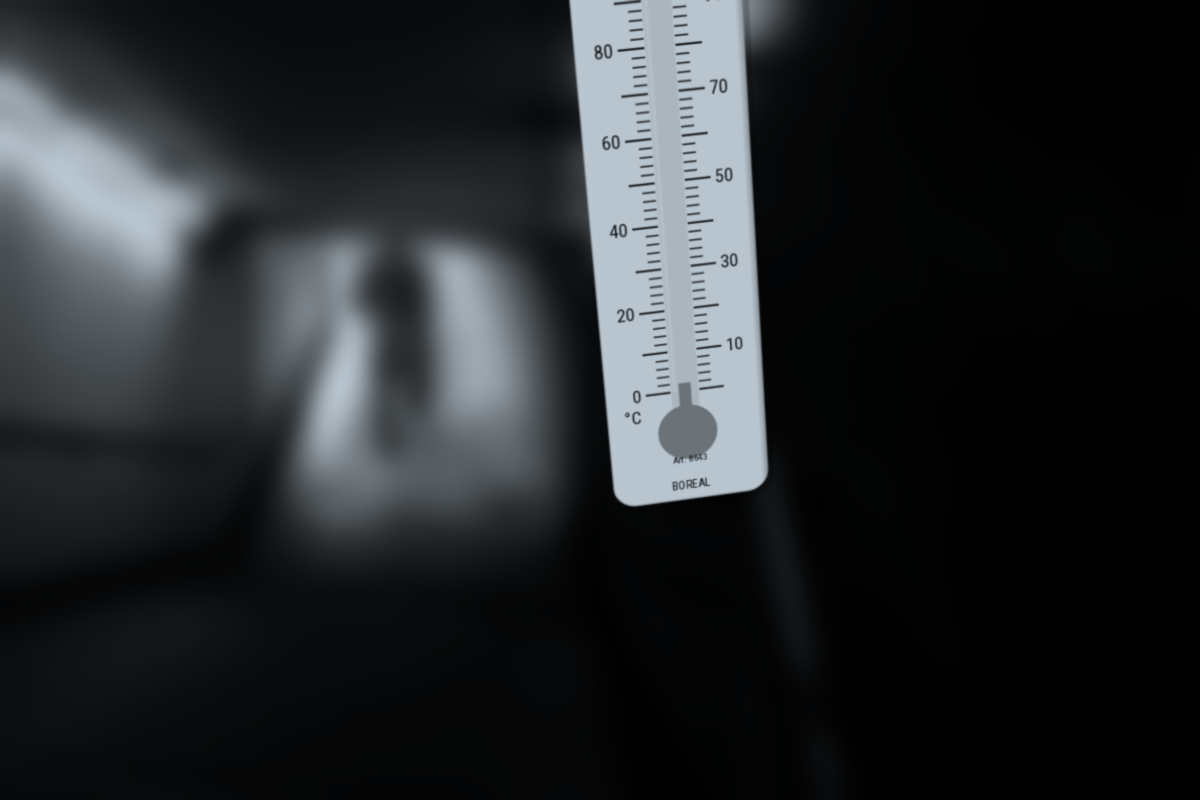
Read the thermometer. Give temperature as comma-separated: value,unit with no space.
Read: 2,°C
